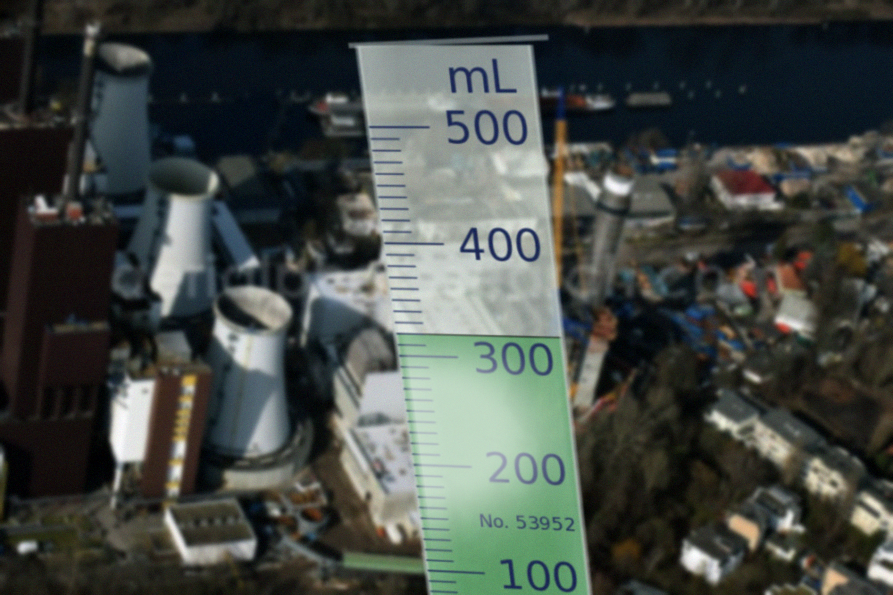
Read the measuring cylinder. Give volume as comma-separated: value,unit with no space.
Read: 320,mL
